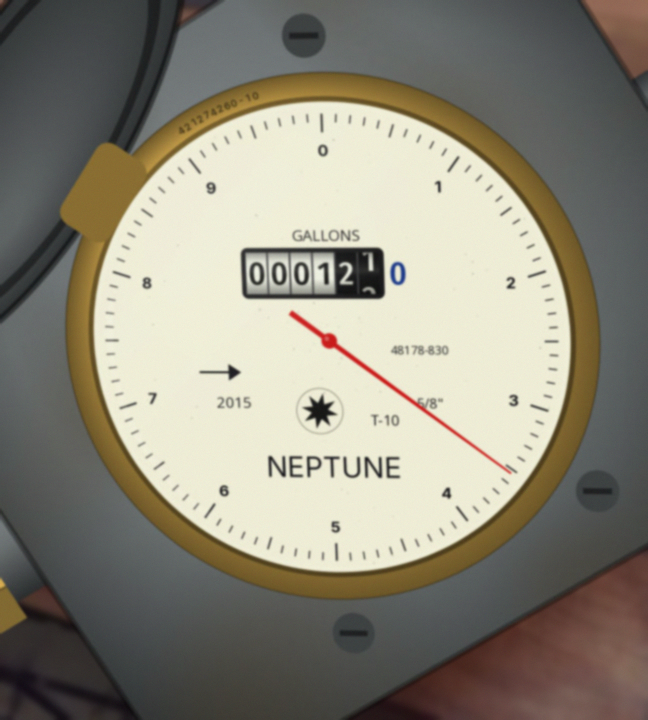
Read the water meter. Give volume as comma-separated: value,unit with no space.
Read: 1213.5,gal
